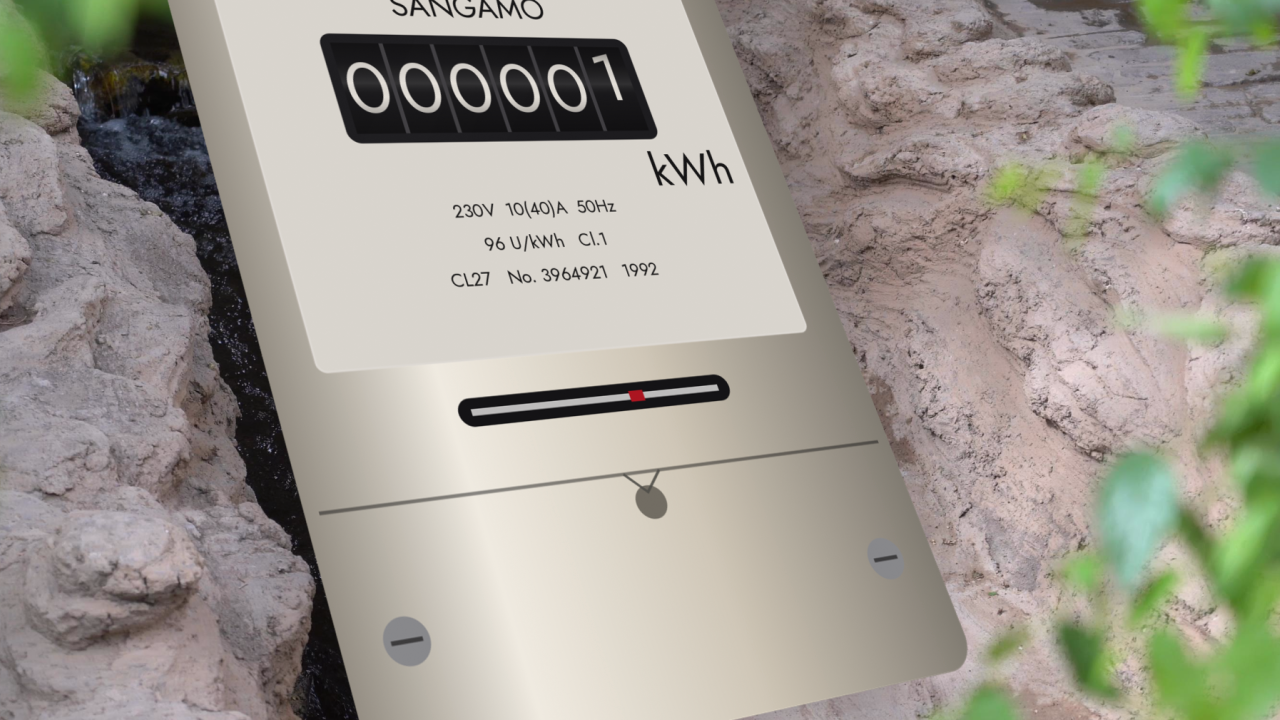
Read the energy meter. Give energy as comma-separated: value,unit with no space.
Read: 1,kWh
